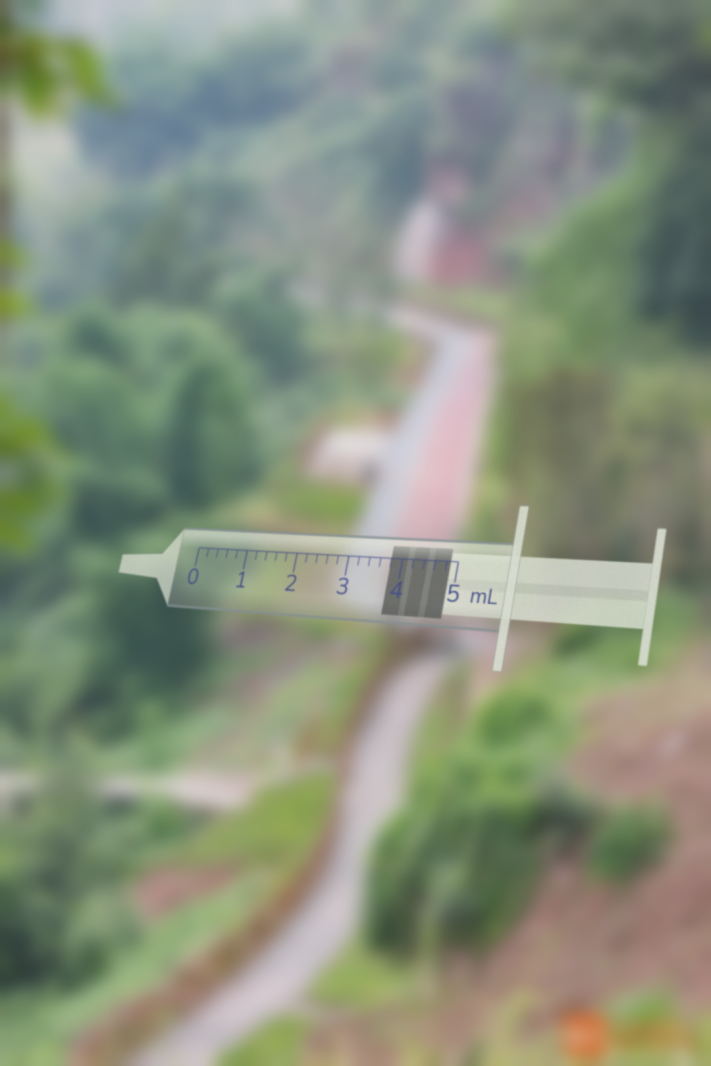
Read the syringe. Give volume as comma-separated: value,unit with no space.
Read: 3.8,mL
